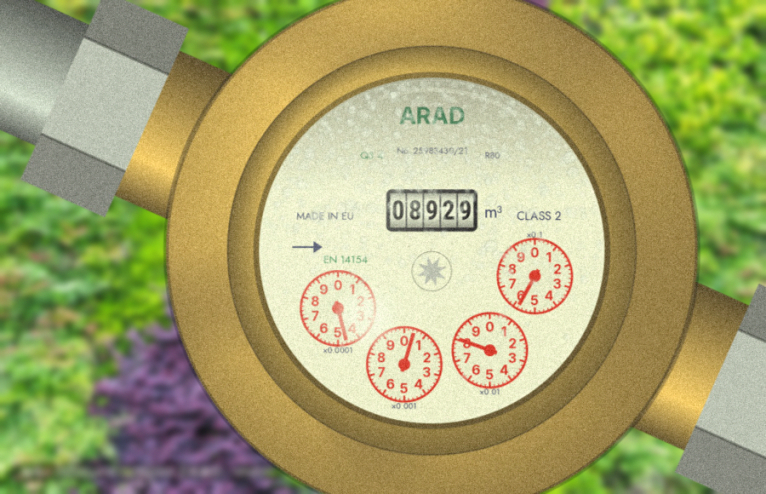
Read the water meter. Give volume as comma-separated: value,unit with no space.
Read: 8929.5804,m³
